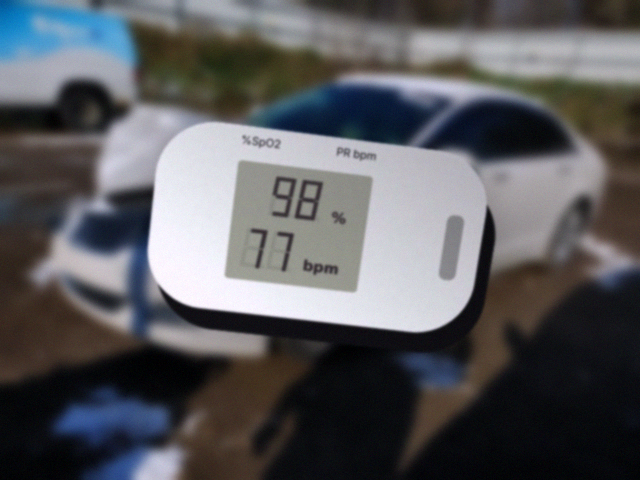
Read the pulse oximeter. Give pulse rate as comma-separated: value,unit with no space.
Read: 77,bpm
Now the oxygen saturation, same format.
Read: 98,%
